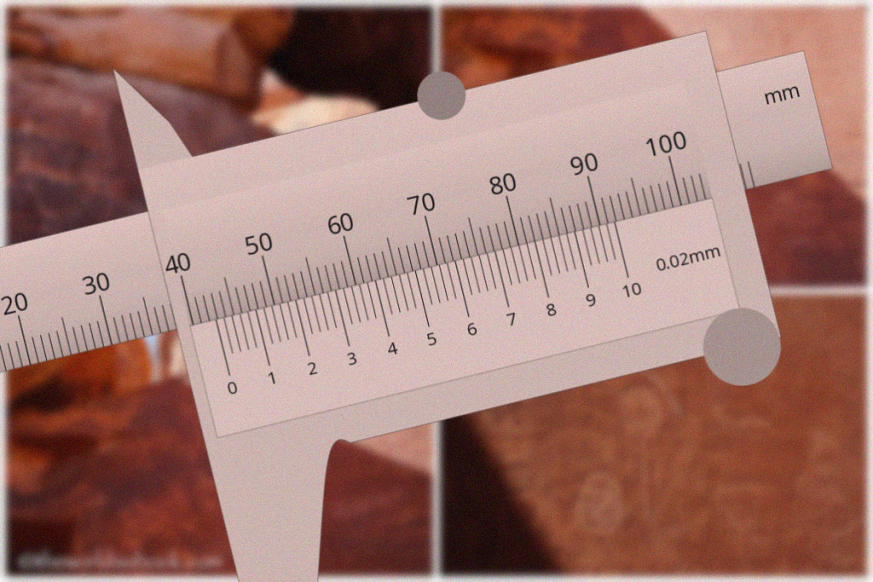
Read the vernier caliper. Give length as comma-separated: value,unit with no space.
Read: 42.8,mm
